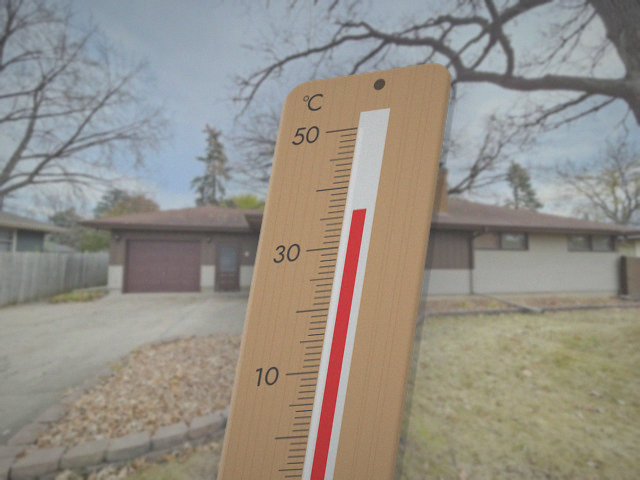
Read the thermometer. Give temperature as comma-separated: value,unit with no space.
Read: 36,°C
